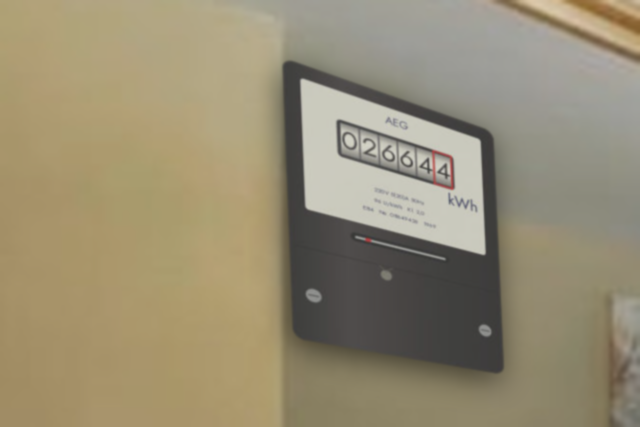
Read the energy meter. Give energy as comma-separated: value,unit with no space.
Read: 2664.4,kWh
